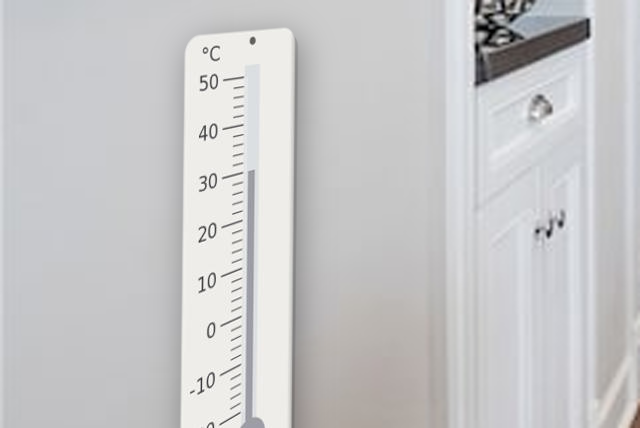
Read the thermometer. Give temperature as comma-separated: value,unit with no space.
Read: 30,°C
